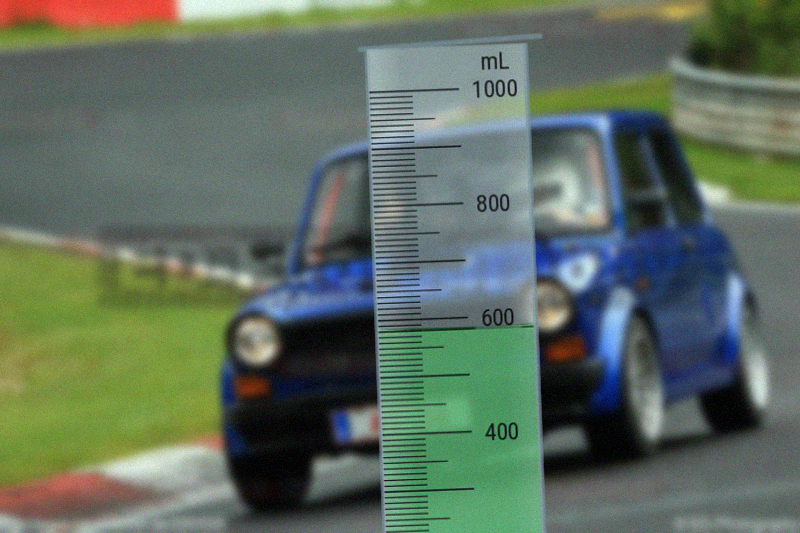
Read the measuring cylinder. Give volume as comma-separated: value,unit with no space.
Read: 580,mL
